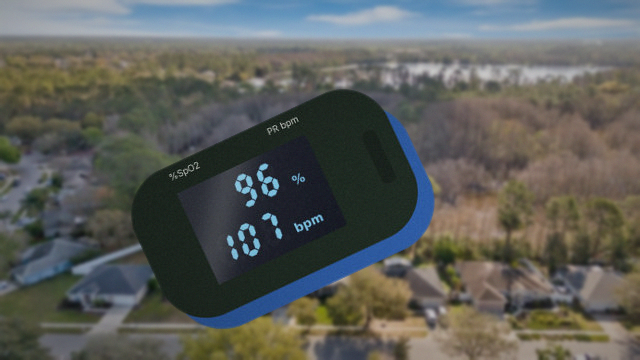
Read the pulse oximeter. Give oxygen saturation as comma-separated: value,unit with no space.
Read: 96,%
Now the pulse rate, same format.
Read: 107,bpm
